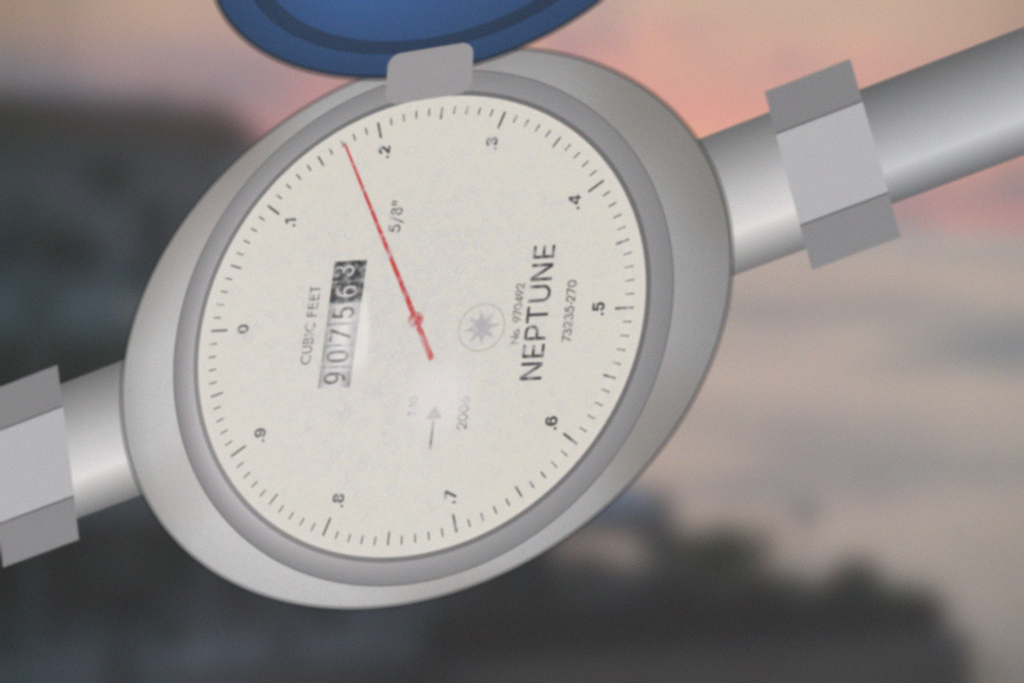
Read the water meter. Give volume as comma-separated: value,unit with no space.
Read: 907563.17,ft³
